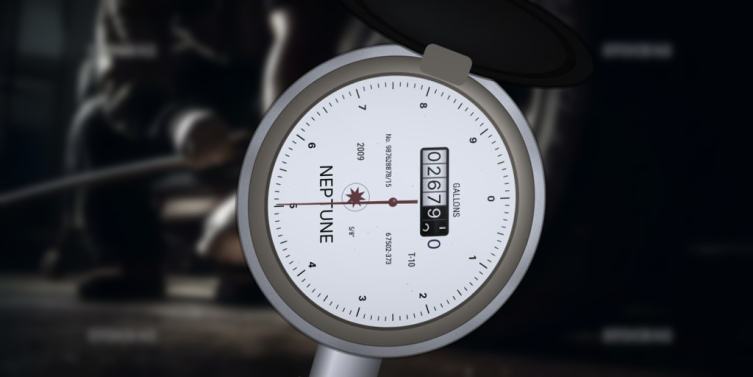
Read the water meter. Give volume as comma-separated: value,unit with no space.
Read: 267915.0,gal
